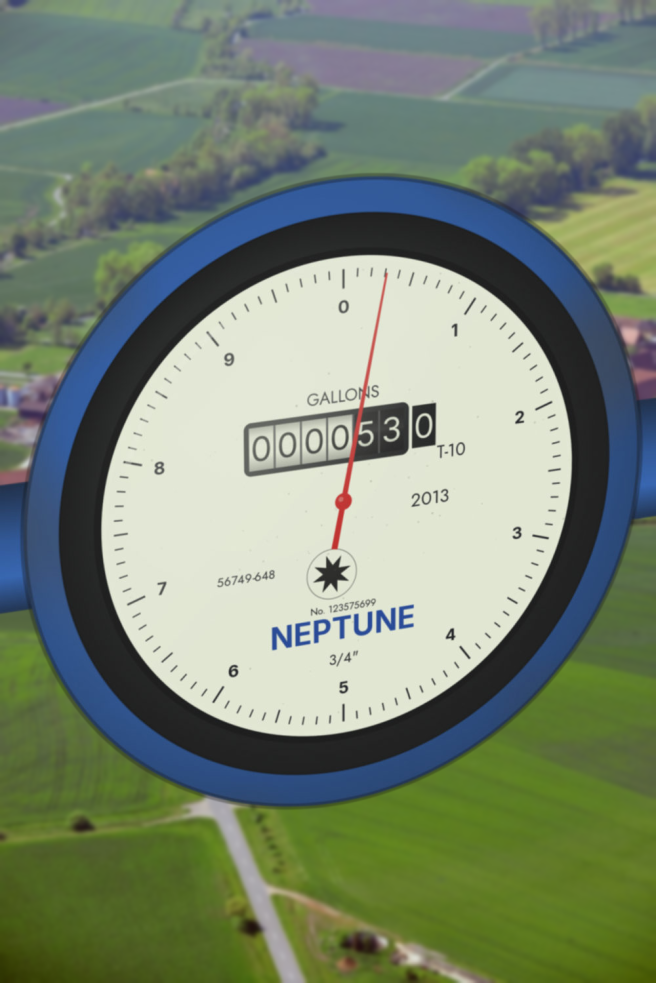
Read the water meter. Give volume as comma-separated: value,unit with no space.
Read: 530.3,gal
